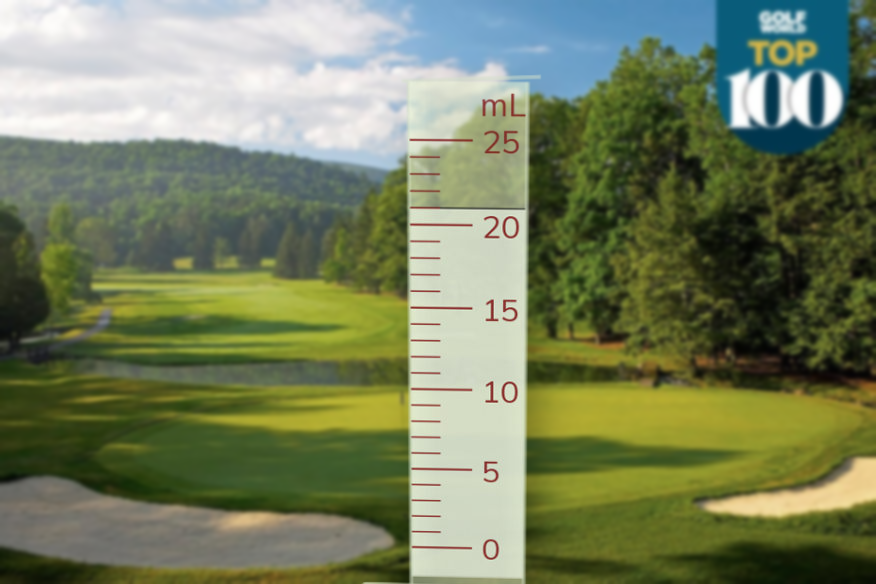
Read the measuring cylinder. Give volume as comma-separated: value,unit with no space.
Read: 21,mL
